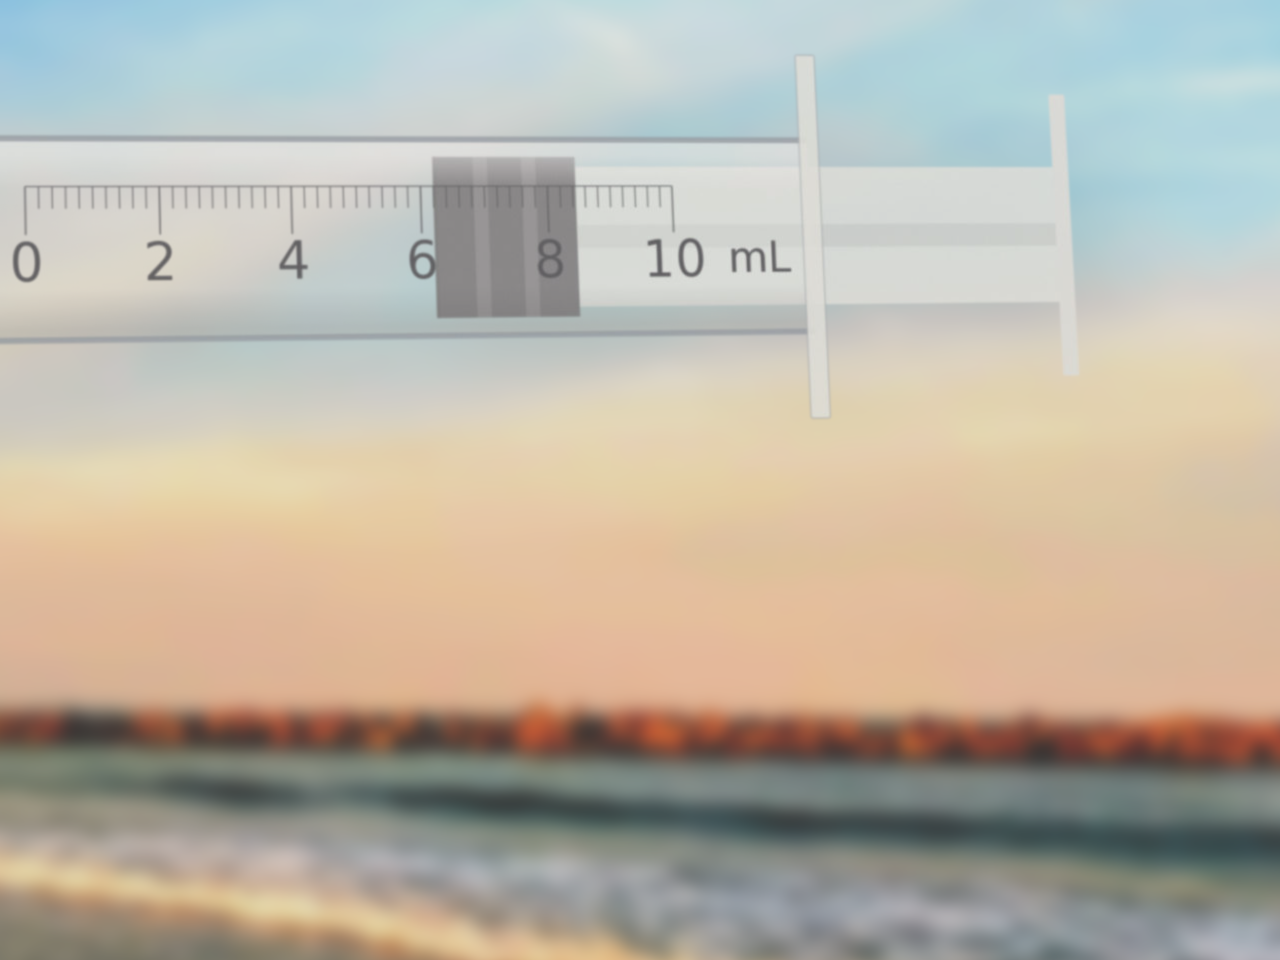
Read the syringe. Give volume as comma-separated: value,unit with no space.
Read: 6.2,mL
